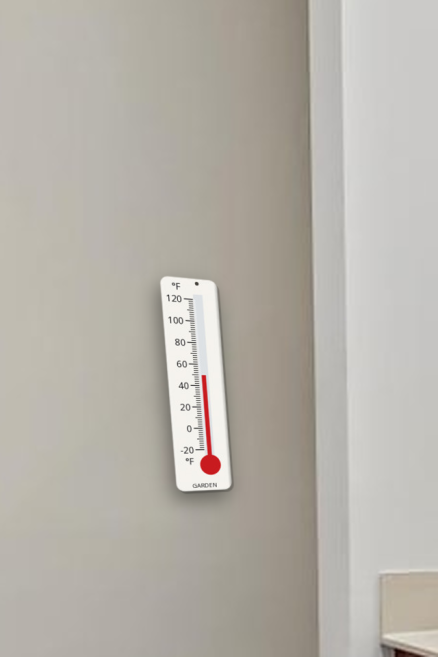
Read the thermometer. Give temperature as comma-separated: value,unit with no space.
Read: 50,°F
